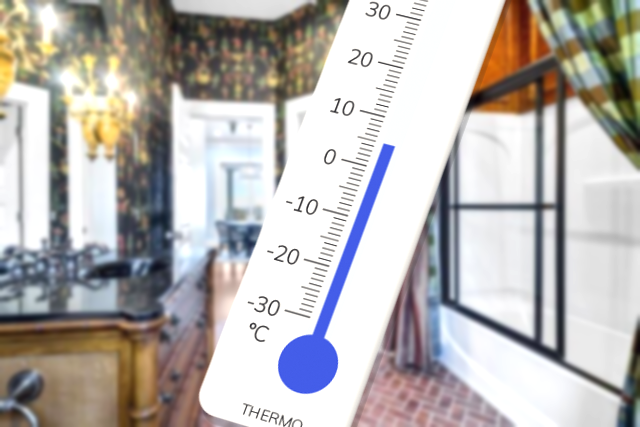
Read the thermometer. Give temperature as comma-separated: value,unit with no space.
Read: 5,°C
